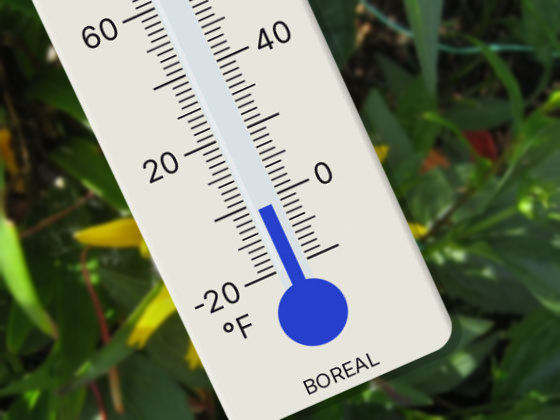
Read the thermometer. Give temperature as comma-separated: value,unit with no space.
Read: -2,°F
